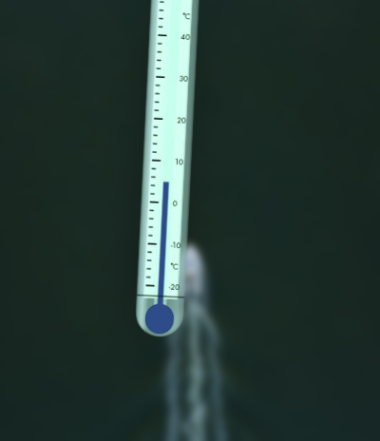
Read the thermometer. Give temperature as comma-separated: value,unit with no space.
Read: 5,°C
